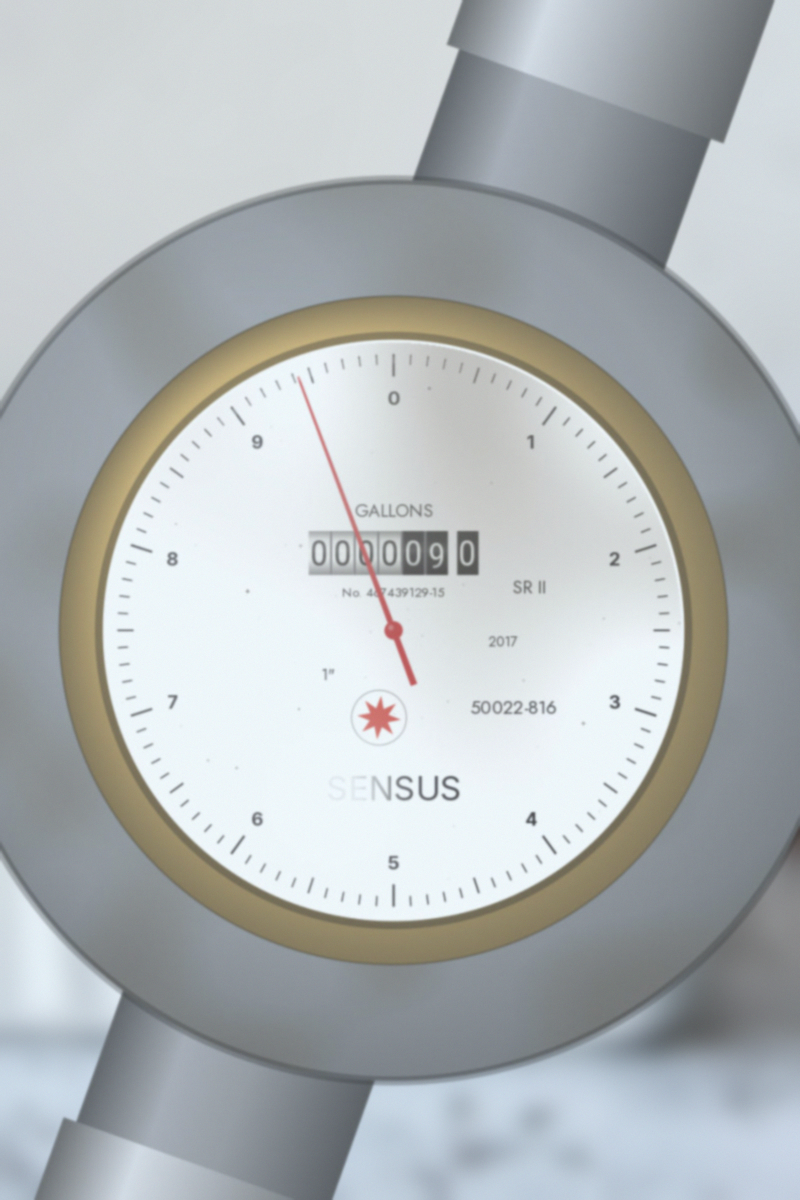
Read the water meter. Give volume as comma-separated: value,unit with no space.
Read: 89.4,gal
